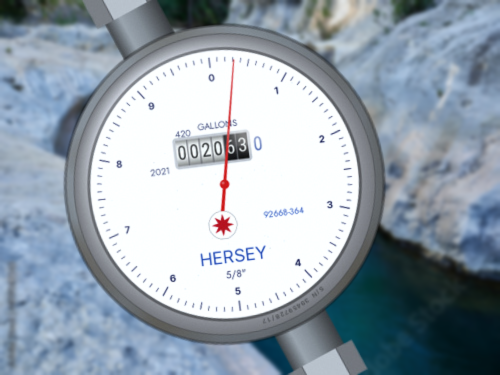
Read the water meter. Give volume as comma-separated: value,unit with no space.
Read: 20630.3,gal
